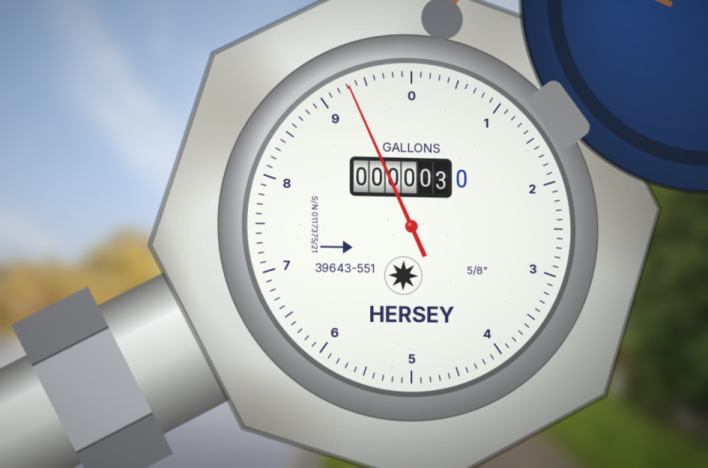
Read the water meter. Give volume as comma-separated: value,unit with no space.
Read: 29.3,gal
